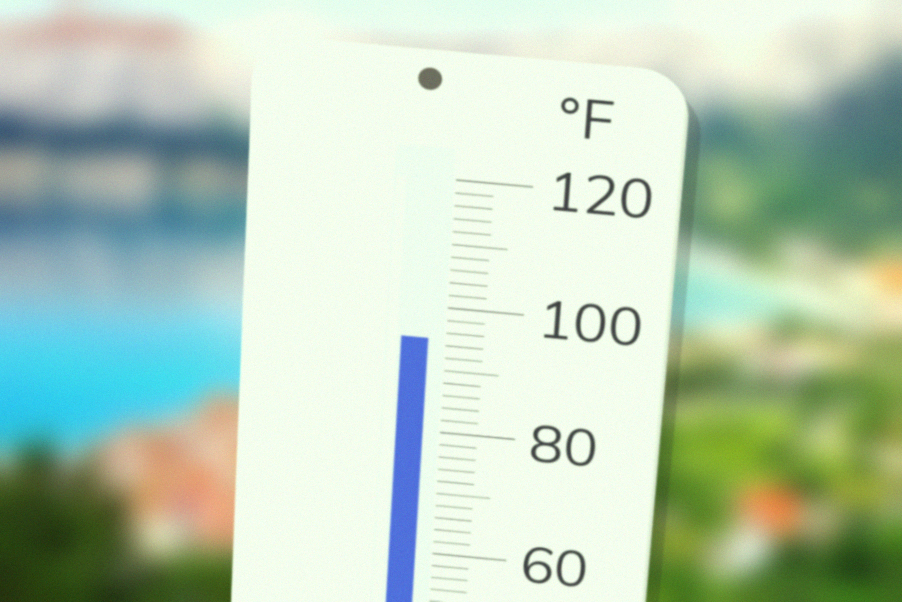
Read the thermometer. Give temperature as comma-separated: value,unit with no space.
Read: 95,°F
